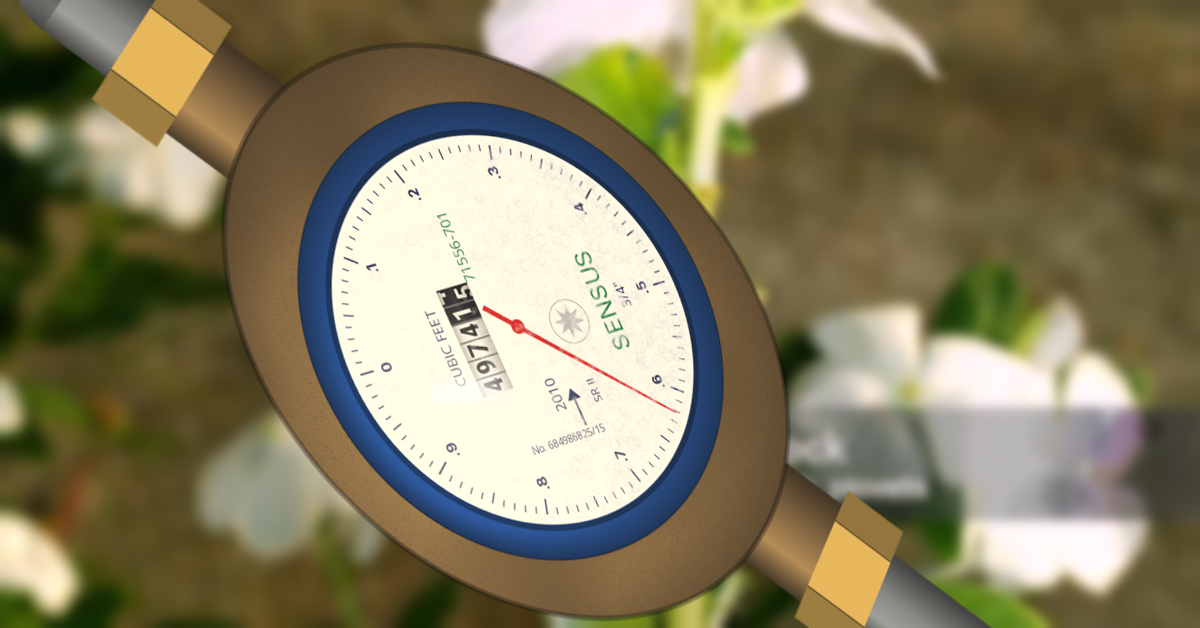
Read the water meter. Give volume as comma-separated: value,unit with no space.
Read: 497414.62,ft³
